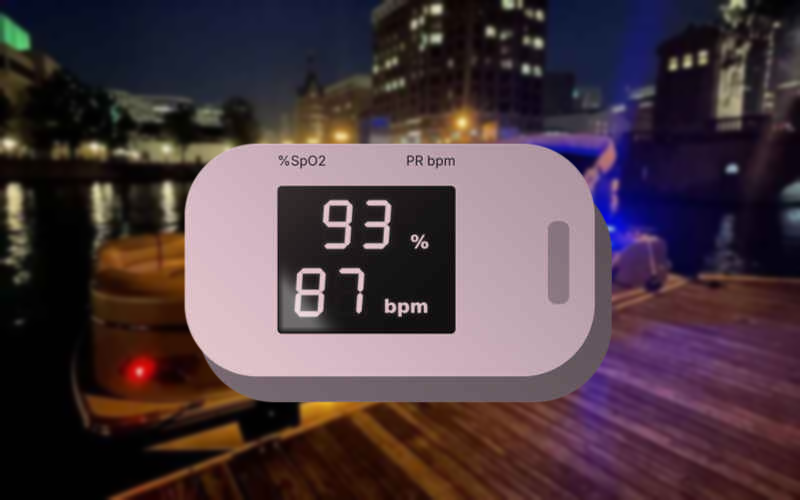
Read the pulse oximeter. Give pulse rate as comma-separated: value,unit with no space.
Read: 87,bpm
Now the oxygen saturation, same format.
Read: 93,%
